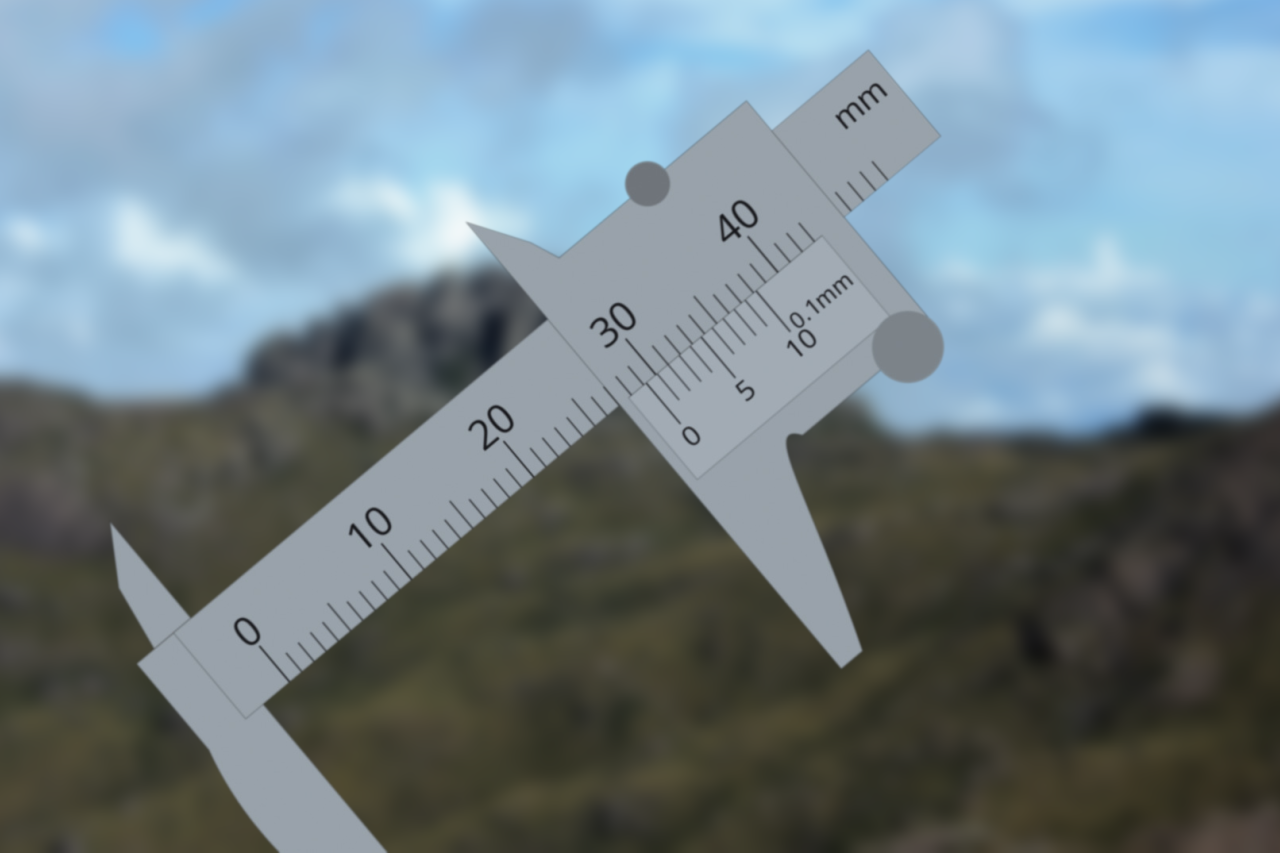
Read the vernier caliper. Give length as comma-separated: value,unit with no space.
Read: 29.2,mm
